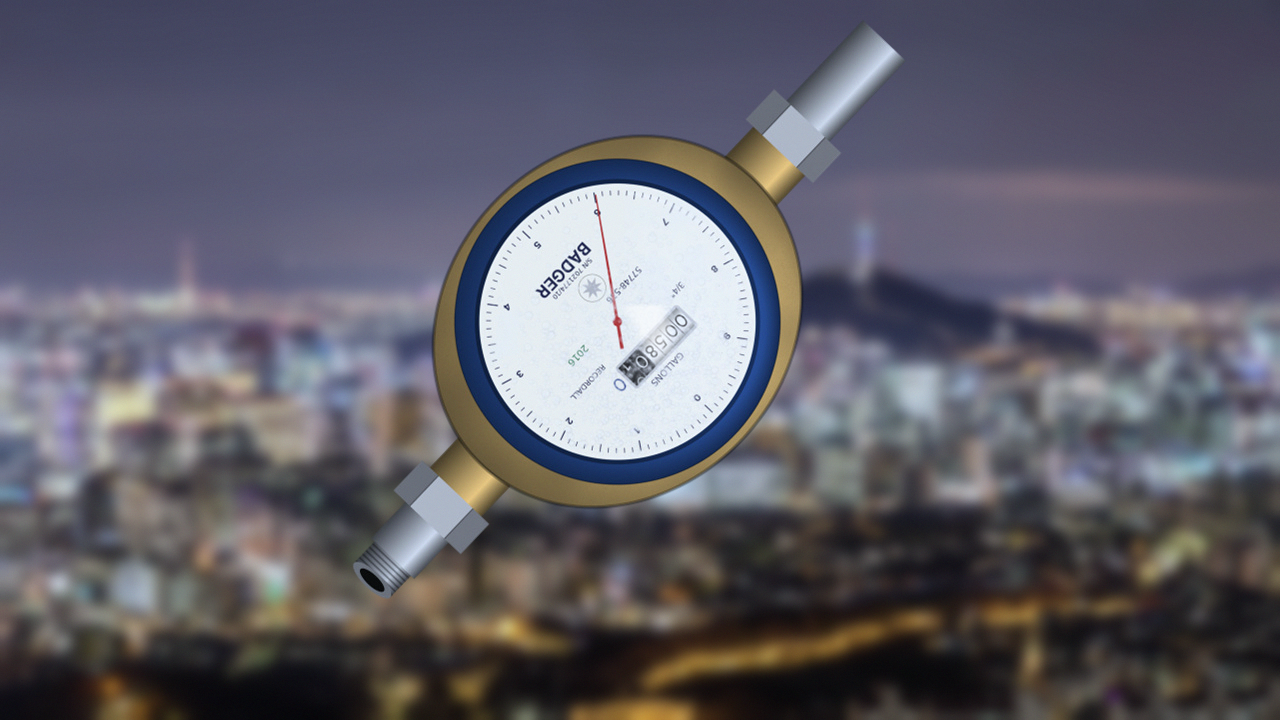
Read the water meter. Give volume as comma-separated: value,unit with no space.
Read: 58006.0,gal
